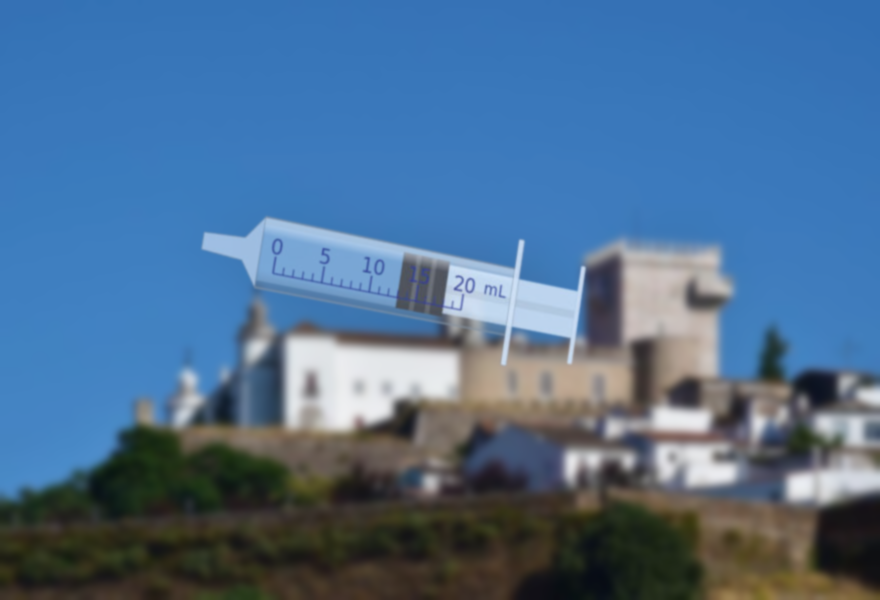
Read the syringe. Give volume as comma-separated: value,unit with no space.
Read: 13,mL
